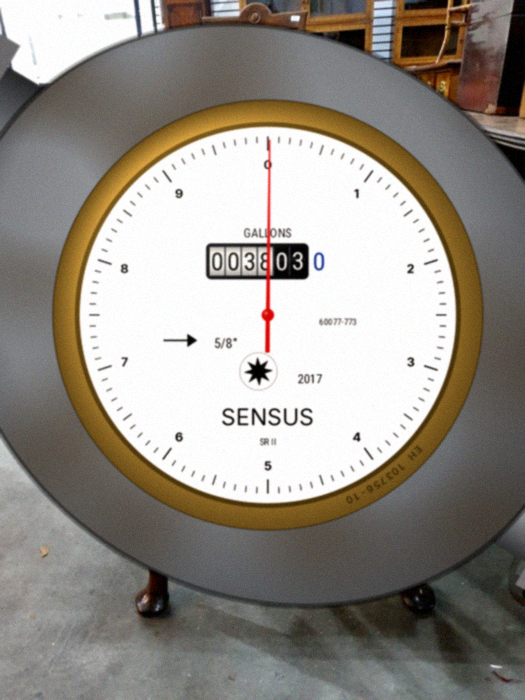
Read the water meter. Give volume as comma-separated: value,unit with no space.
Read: 38030.0,gal
